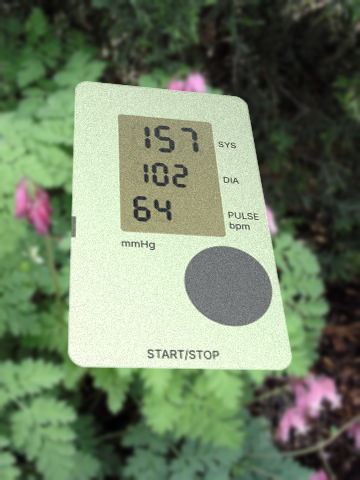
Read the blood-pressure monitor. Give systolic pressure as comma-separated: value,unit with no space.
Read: 157,mmHg
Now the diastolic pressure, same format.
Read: 102,mmHg
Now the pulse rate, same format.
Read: 64,bpm
